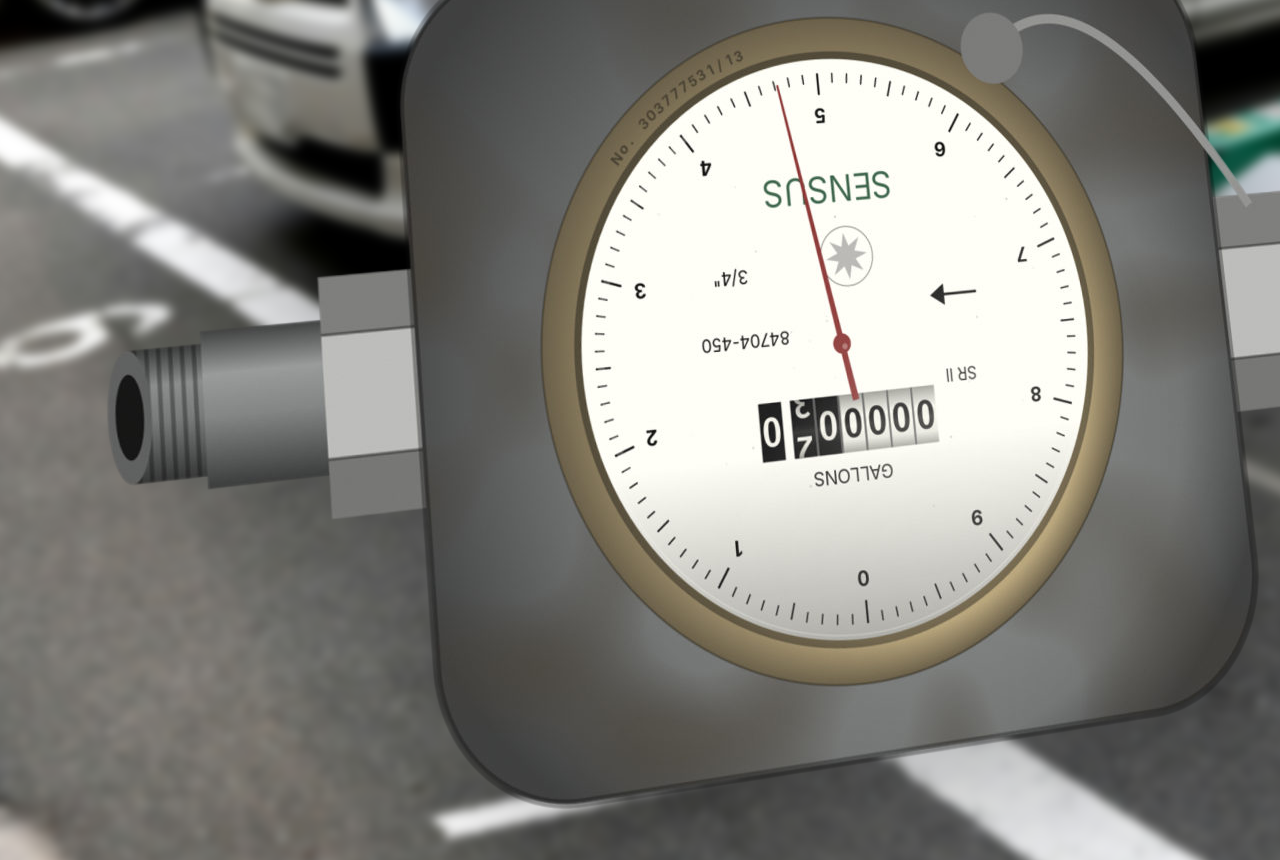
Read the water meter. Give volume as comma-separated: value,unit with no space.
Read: 24.7,gal
